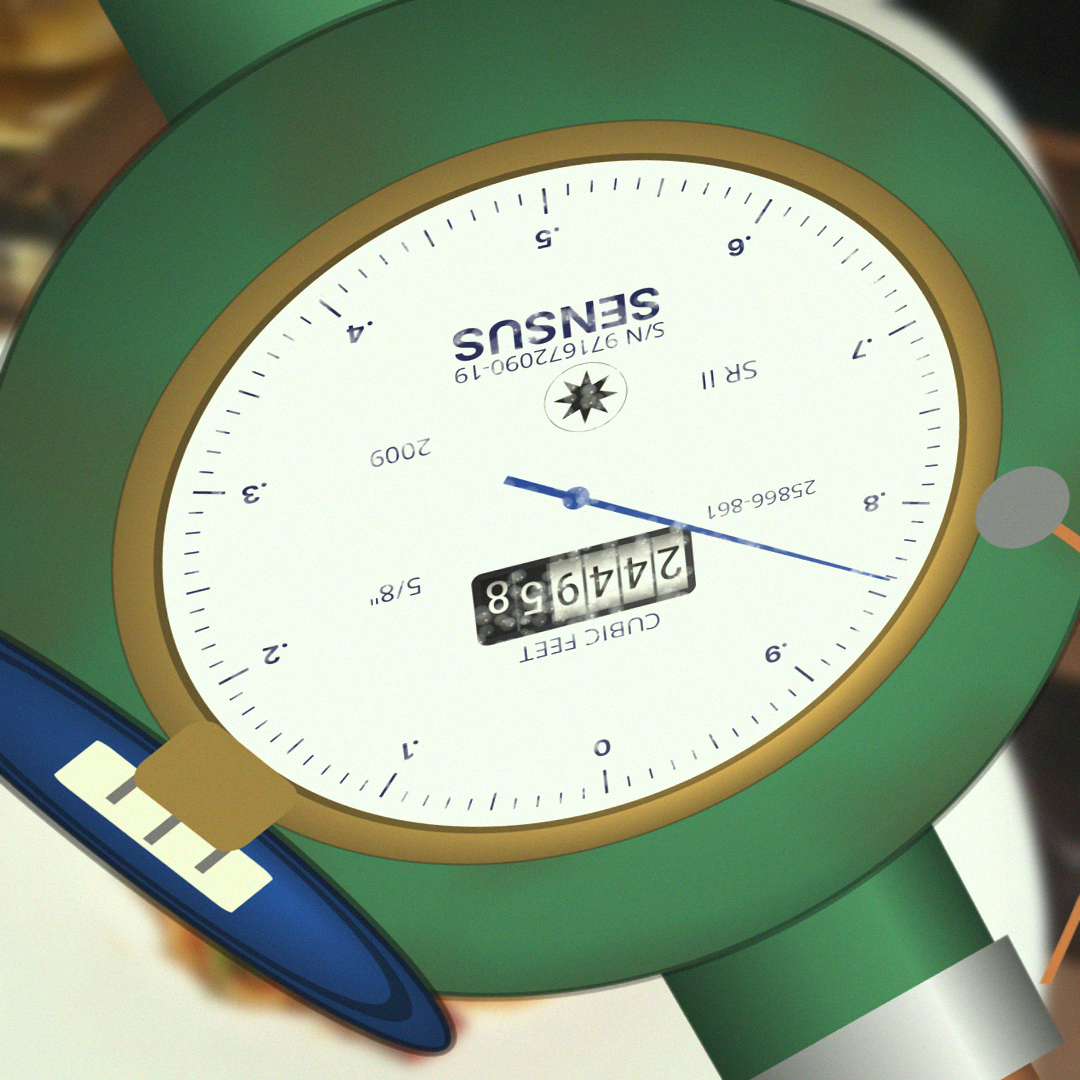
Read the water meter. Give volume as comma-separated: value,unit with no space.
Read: 244957.84,ft³
